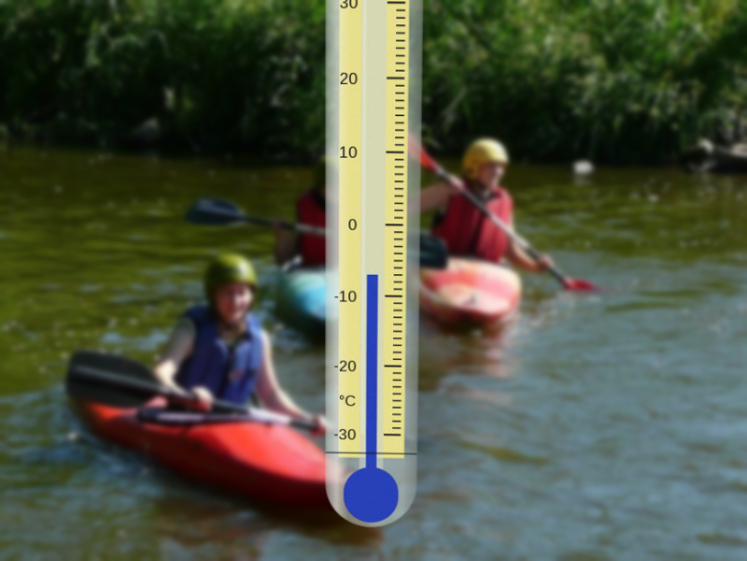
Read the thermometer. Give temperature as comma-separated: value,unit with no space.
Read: -7,°C
